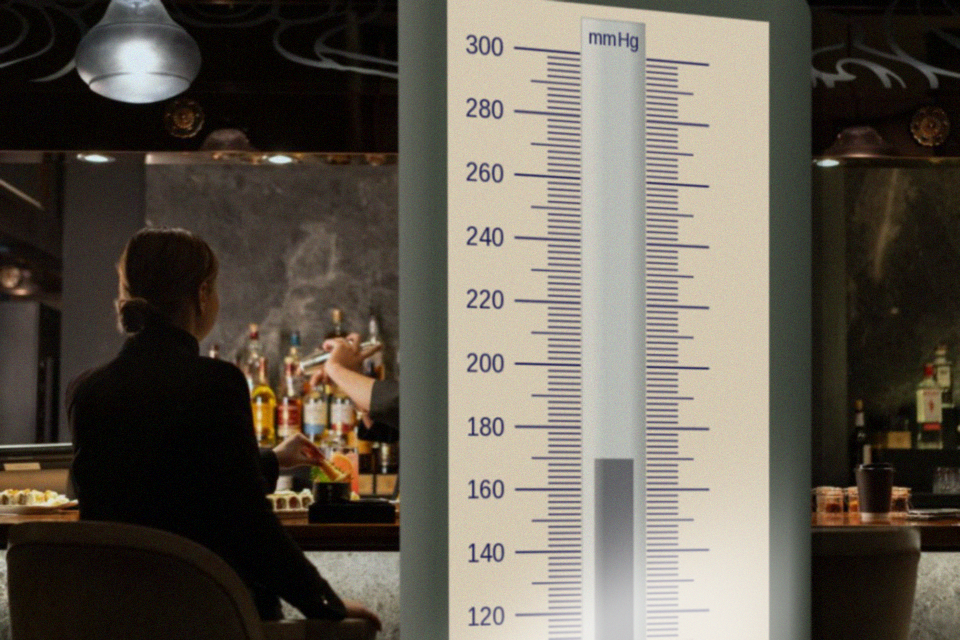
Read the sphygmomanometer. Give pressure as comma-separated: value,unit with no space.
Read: 170,mmHg
